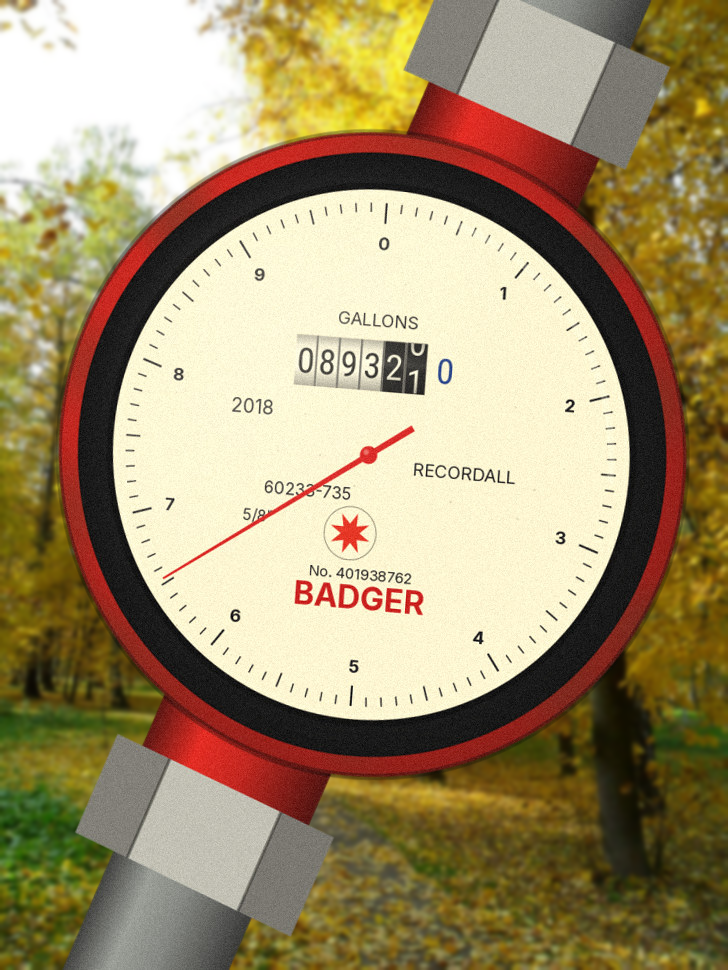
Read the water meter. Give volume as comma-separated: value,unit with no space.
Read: 893206.5,gal
